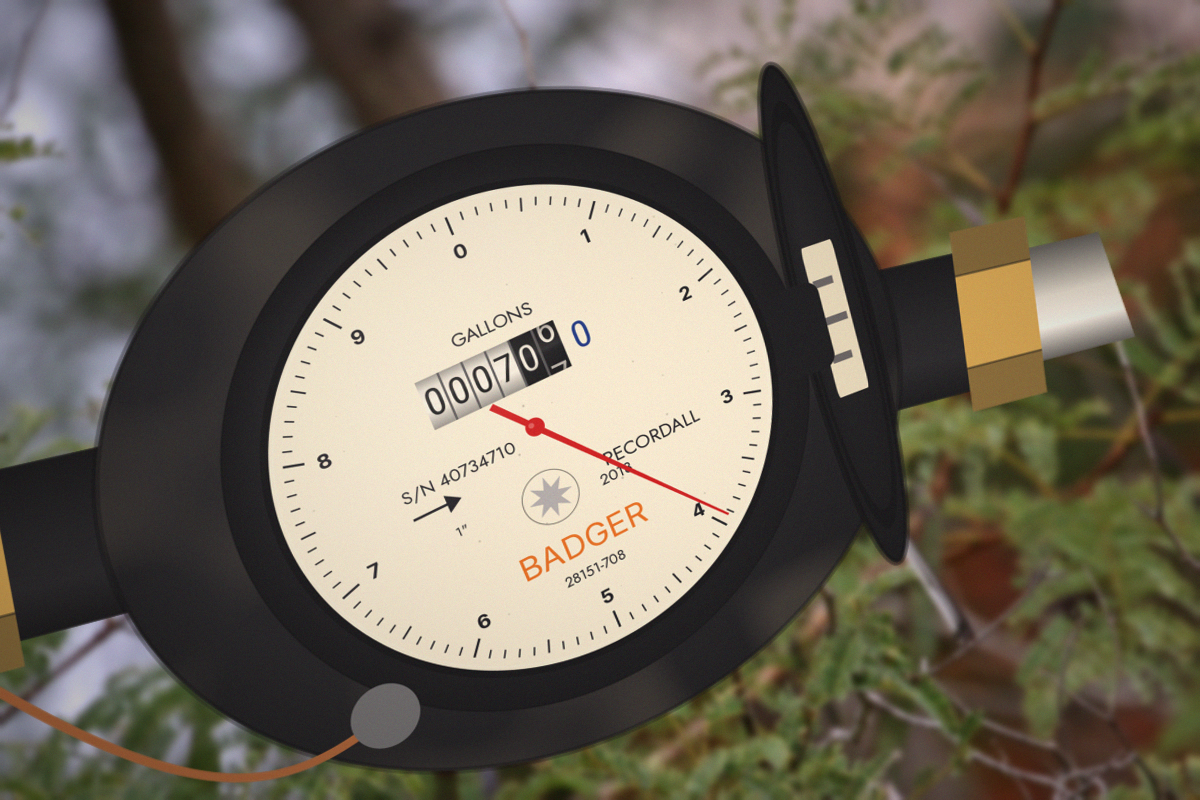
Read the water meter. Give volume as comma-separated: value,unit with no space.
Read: 7063.9,gal
